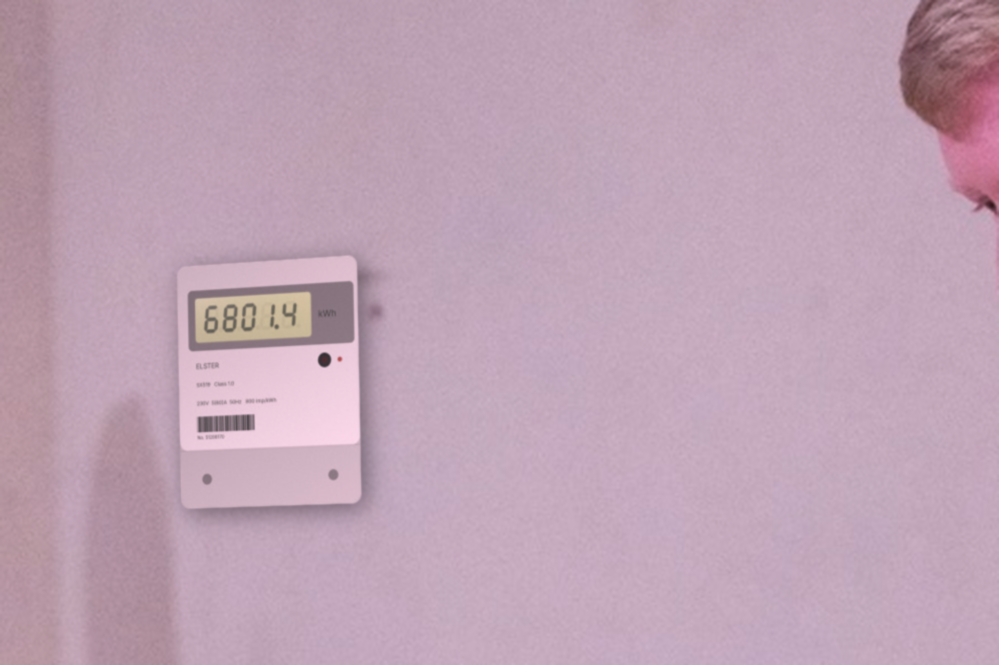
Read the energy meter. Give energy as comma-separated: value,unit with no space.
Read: 6801.4,kWh
